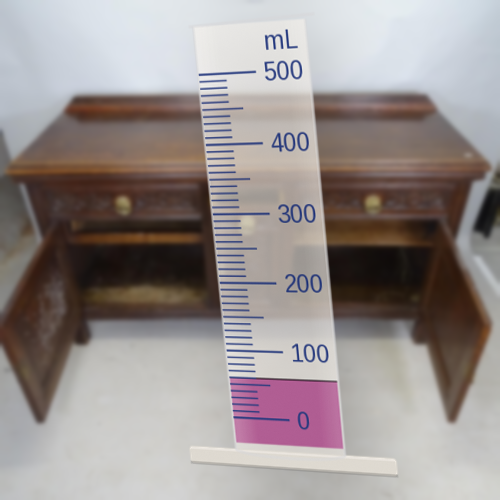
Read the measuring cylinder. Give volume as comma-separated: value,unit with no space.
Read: 60,mL
